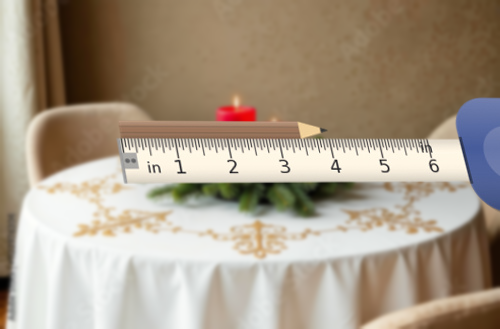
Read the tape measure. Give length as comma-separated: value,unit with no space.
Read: 4,in
